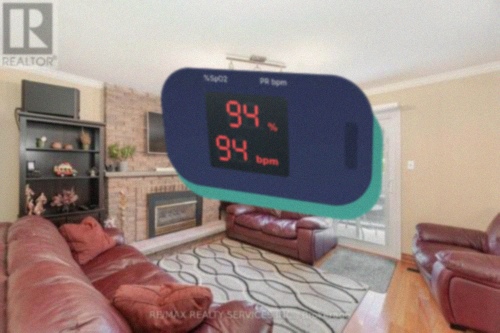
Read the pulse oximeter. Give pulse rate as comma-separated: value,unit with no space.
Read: 94,bpm
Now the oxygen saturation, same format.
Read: 94,%
